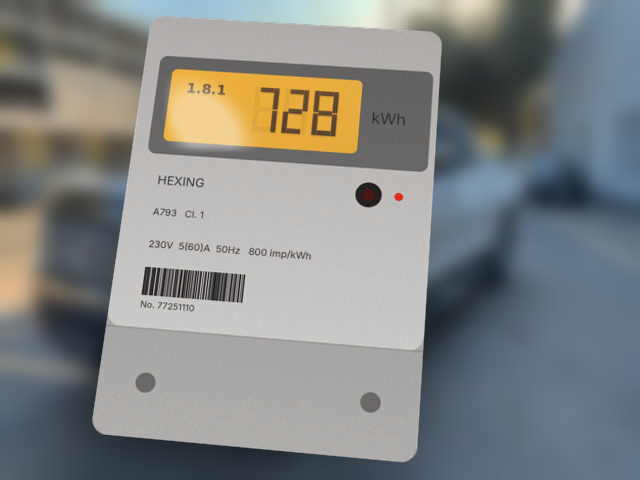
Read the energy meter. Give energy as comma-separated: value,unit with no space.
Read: 728,kWh
